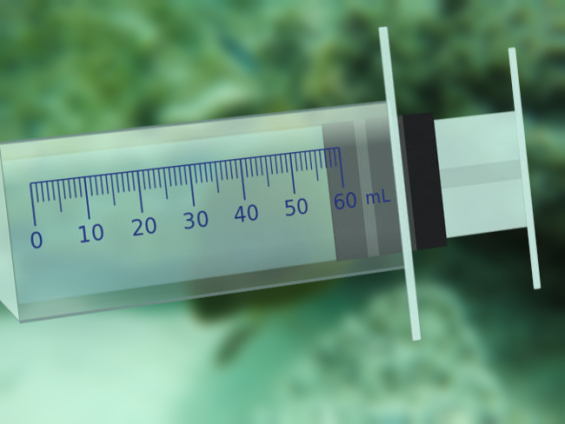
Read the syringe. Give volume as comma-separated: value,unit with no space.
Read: 57,mL
